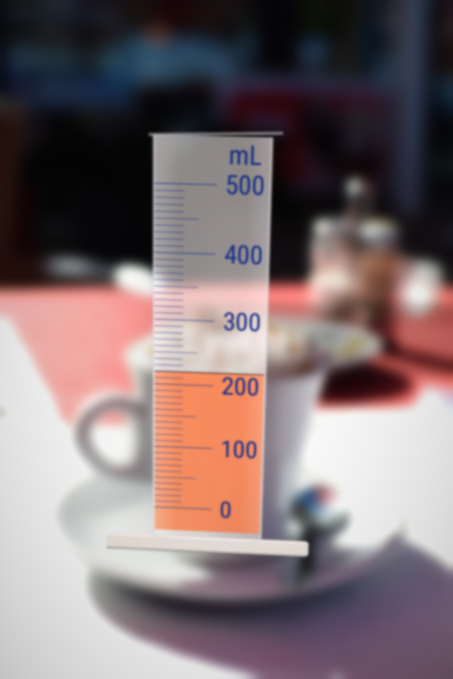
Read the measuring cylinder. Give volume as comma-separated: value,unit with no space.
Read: 220,mL
